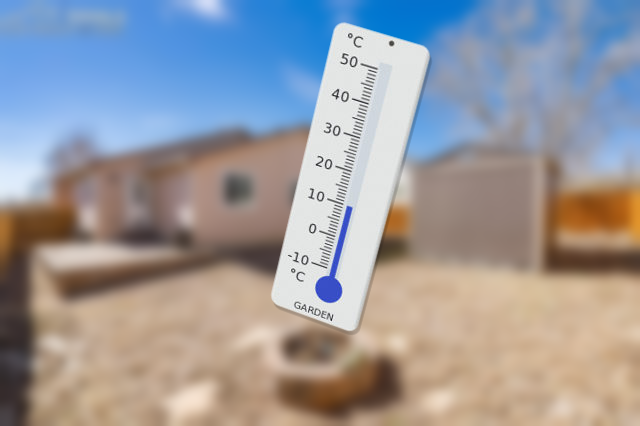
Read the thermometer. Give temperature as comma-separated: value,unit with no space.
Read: 10,°C
